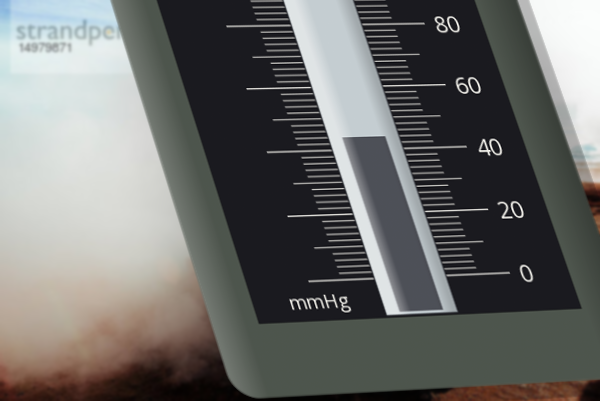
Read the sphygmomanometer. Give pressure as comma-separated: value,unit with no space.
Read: 44,mmHg
